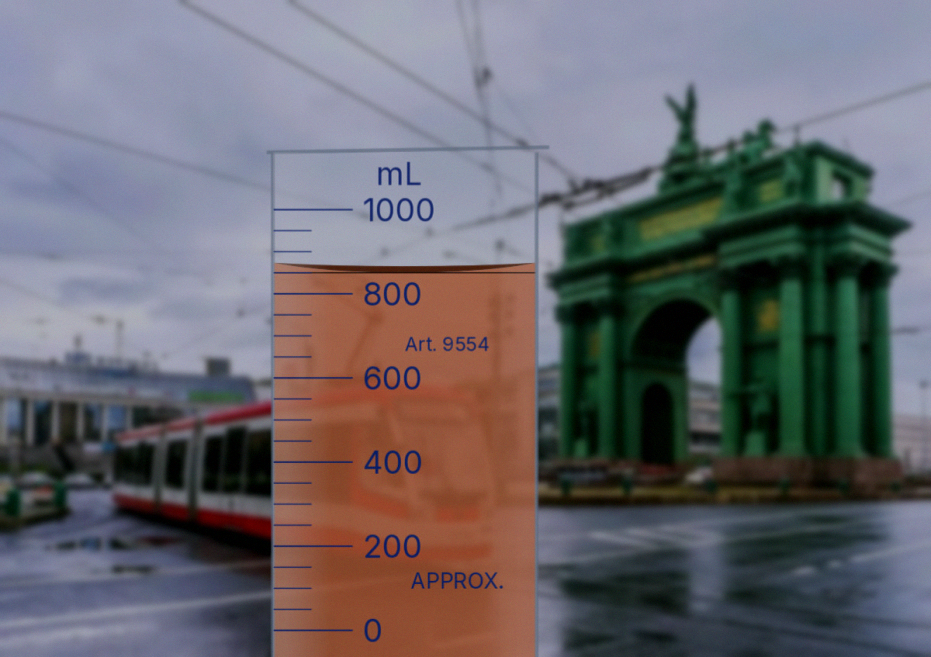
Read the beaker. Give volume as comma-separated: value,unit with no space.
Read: 850,mL
